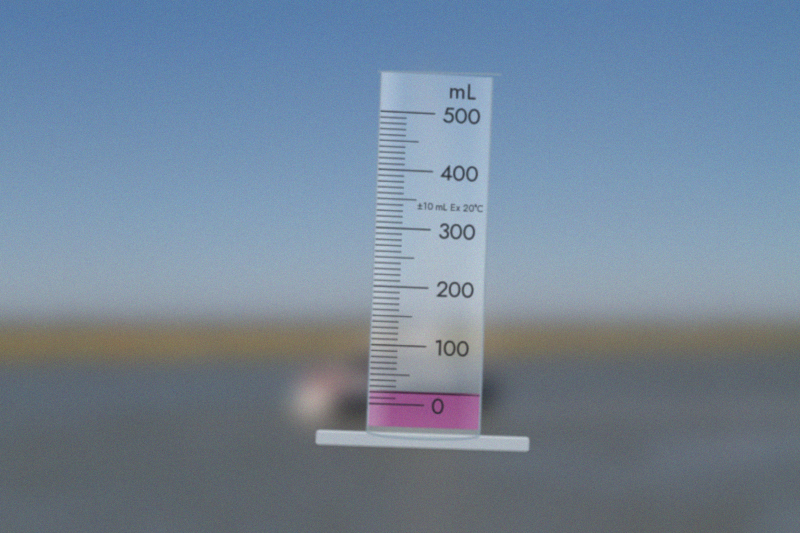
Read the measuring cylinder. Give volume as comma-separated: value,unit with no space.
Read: 20,mL
